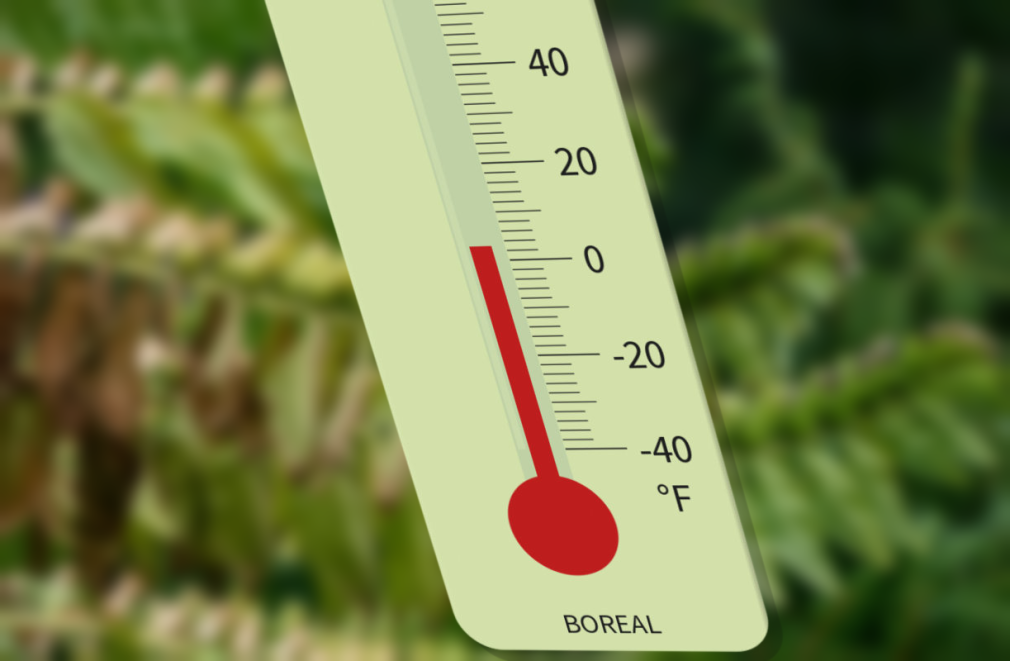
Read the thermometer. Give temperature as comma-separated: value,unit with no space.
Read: 3,°F
